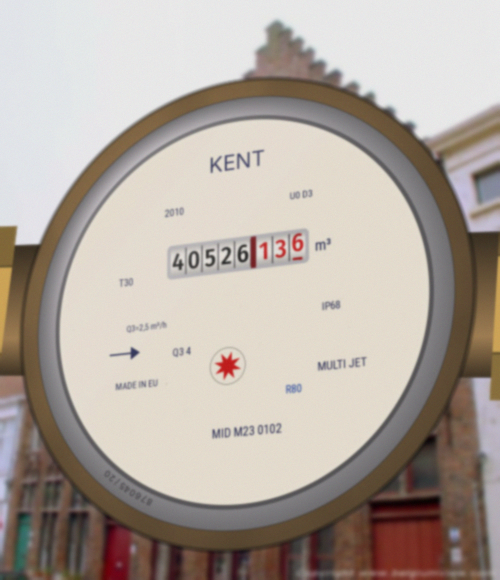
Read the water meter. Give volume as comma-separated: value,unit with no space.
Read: 40526.136,m³
